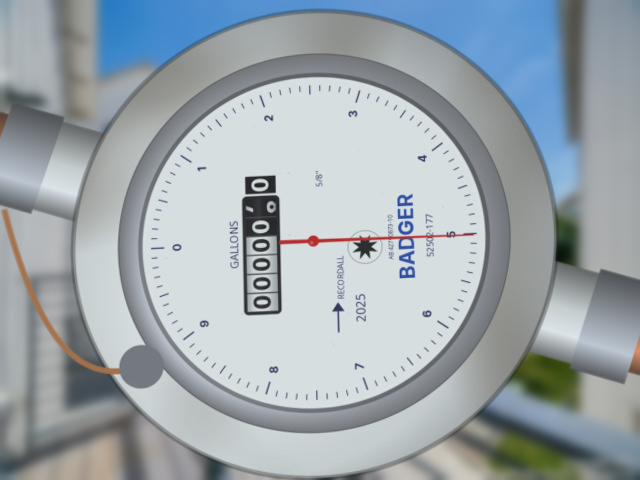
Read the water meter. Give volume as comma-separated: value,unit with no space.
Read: 75.0,gal
